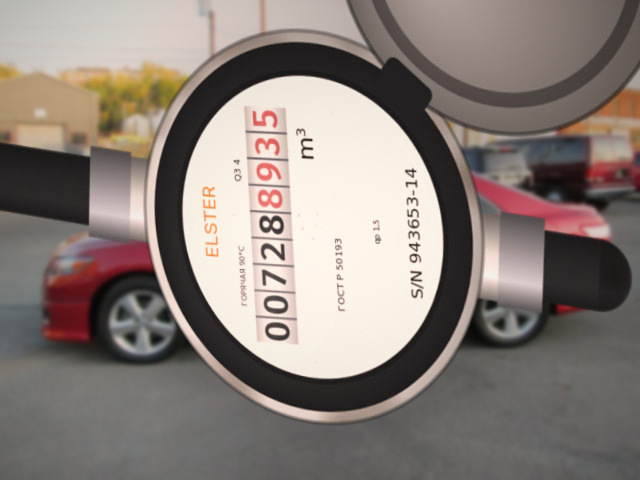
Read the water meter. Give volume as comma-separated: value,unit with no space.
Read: 728.8935,m³
